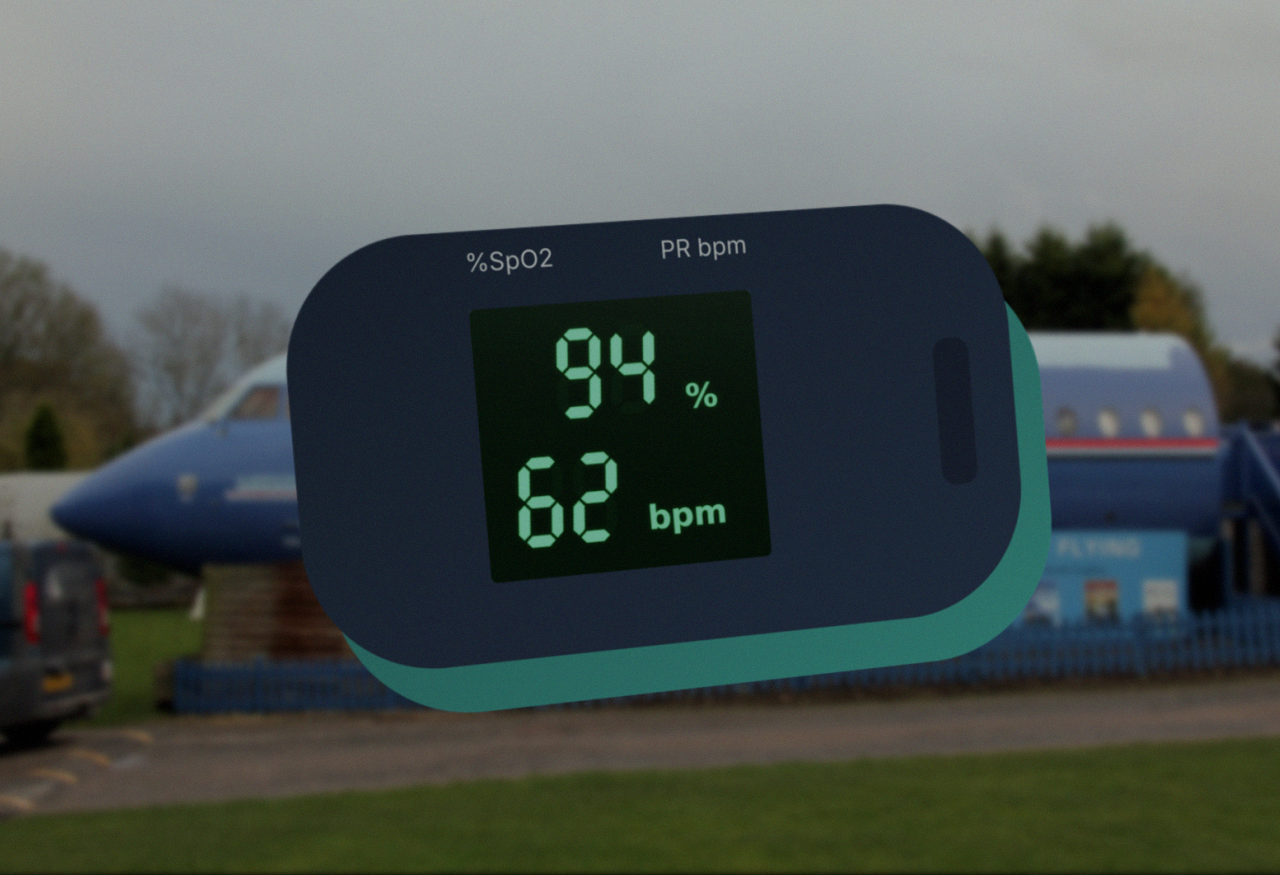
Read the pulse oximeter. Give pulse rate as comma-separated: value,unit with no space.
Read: 62,bpm
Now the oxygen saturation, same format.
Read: 94,%
